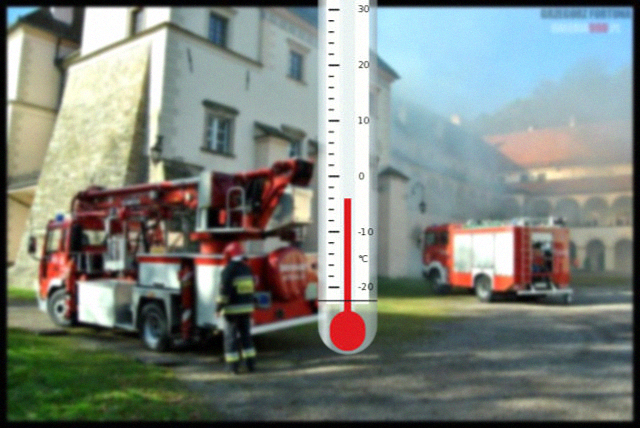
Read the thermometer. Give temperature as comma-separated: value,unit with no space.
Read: -4,°C
